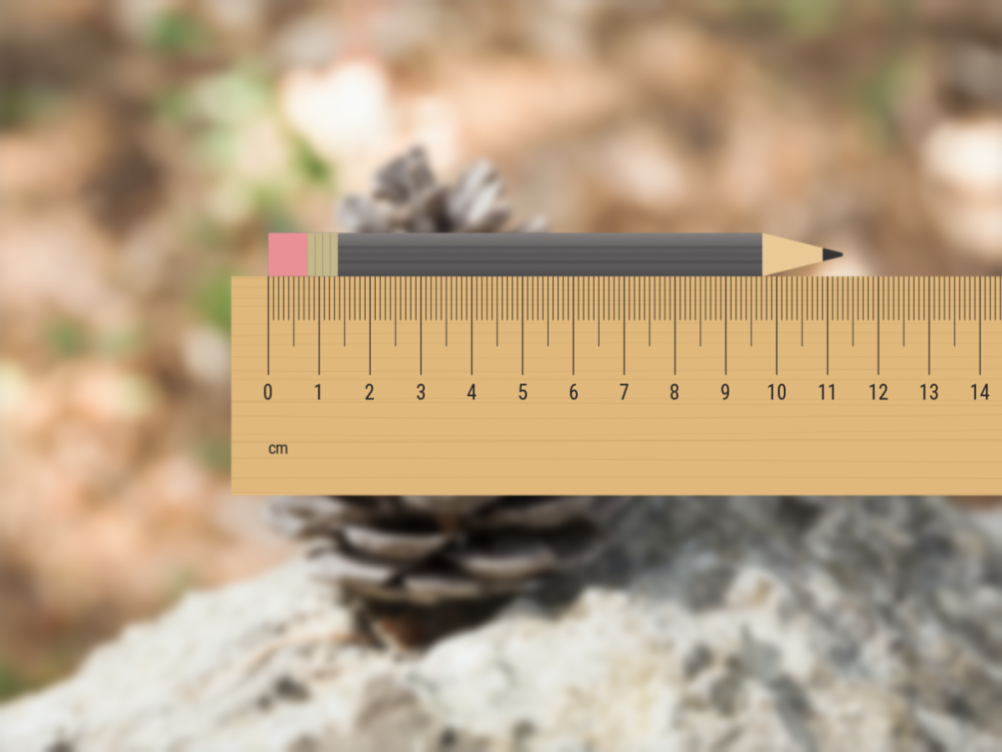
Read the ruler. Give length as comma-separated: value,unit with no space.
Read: 11.3,cm
